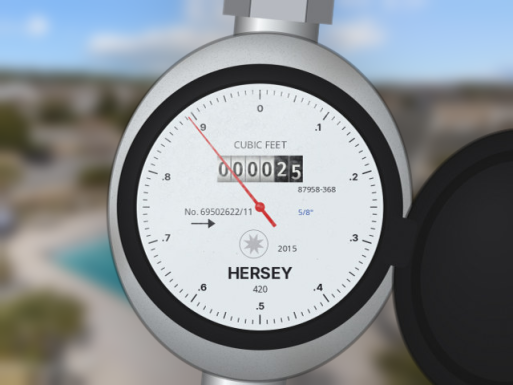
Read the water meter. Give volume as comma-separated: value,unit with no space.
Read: 24.89,ft³
